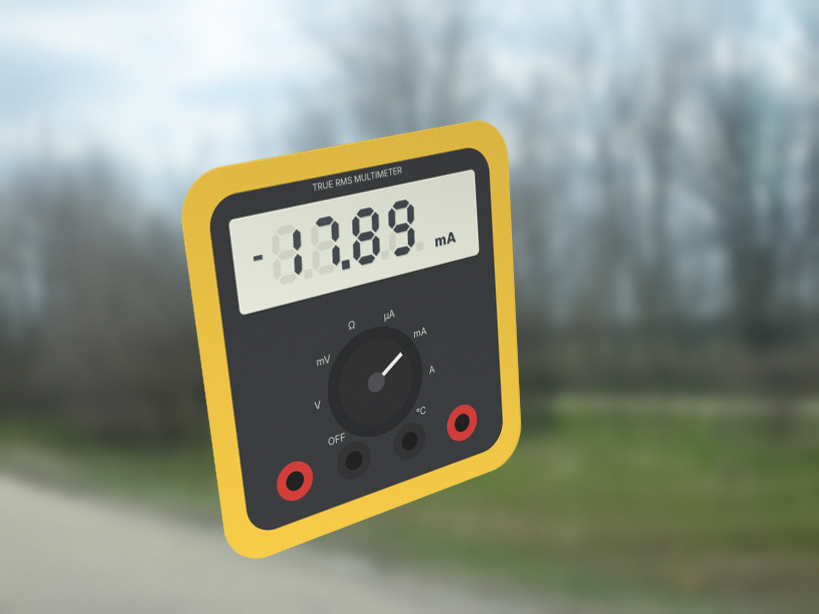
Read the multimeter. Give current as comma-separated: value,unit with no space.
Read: -17.89,mA
